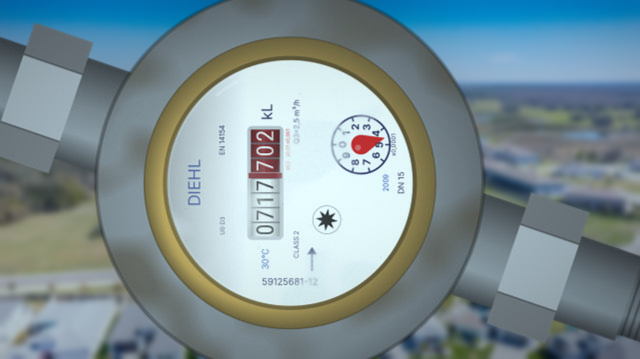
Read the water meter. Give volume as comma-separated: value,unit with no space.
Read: 717.7024,kL
